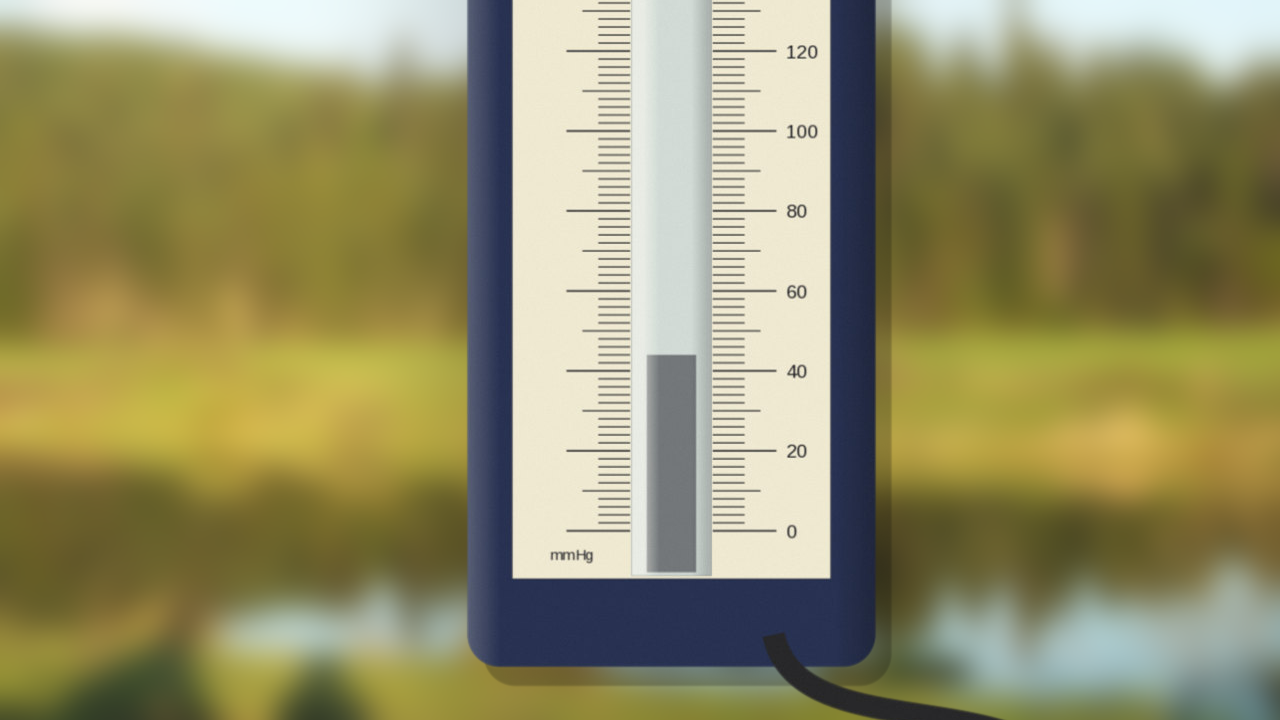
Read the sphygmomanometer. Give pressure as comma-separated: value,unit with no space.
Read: 44,mmHg
